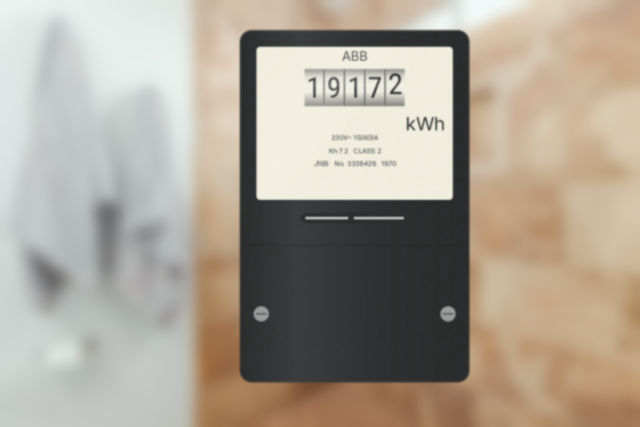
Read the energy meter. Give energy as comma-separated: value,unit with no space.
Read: 19172,kWh
